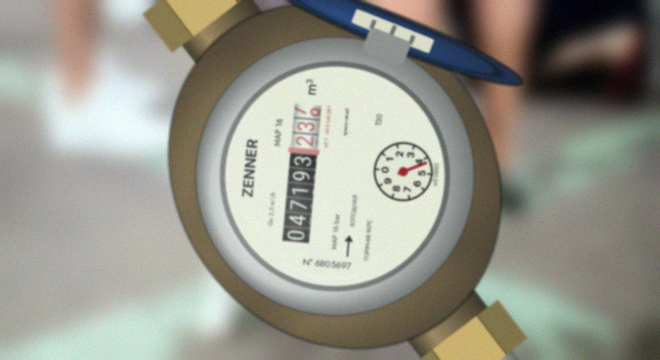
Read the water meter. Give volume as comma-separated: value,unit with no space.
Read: 47193.2374,m³
